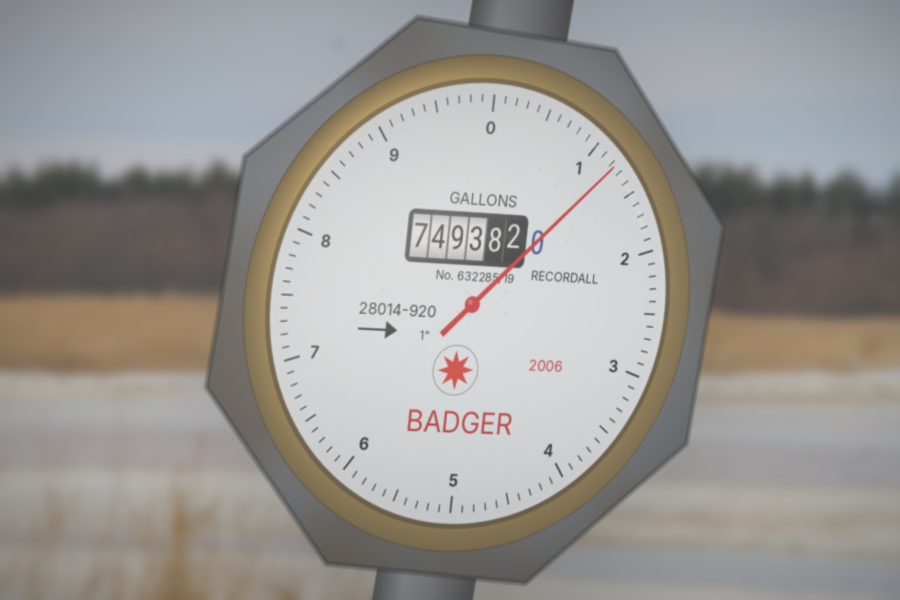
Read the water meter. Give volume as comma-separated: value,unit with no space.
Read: 7493821.2,gal
